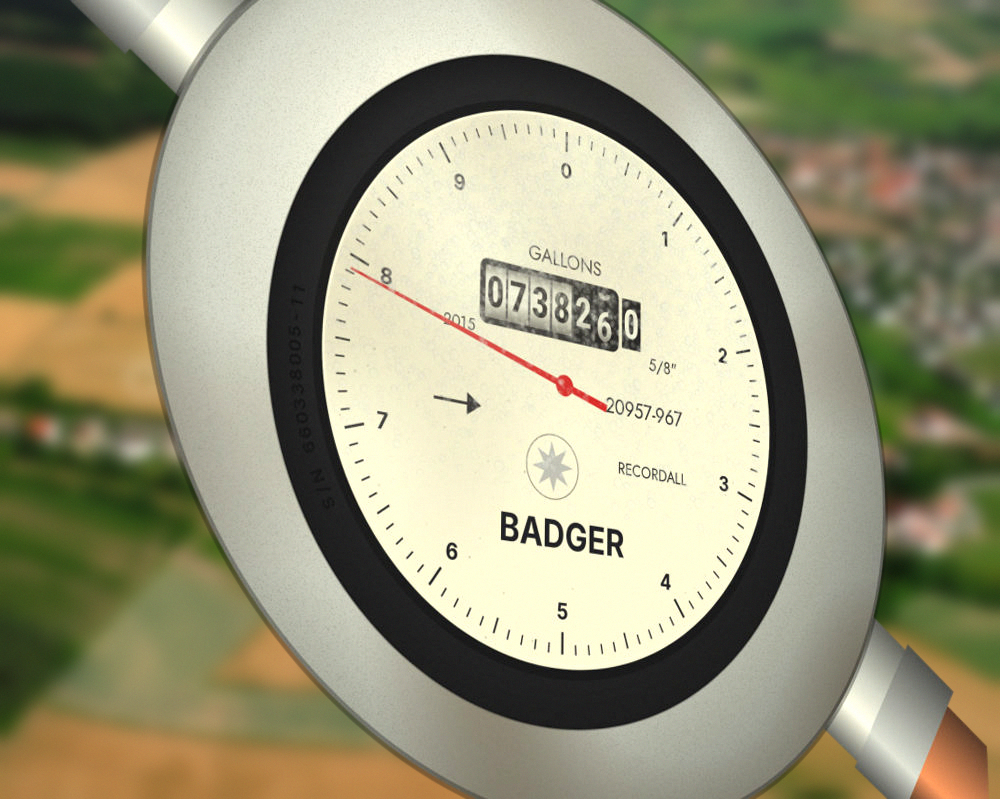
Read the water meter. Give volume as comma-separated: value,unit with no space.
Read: 738257.9,gal
